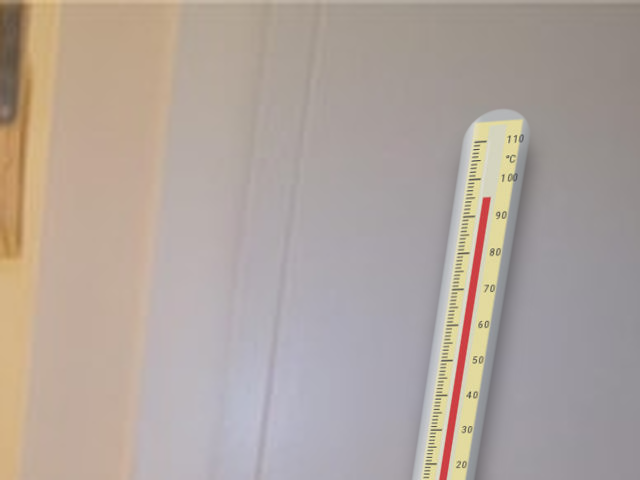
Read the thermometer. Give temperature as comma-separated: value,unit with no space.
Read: 95,°C
